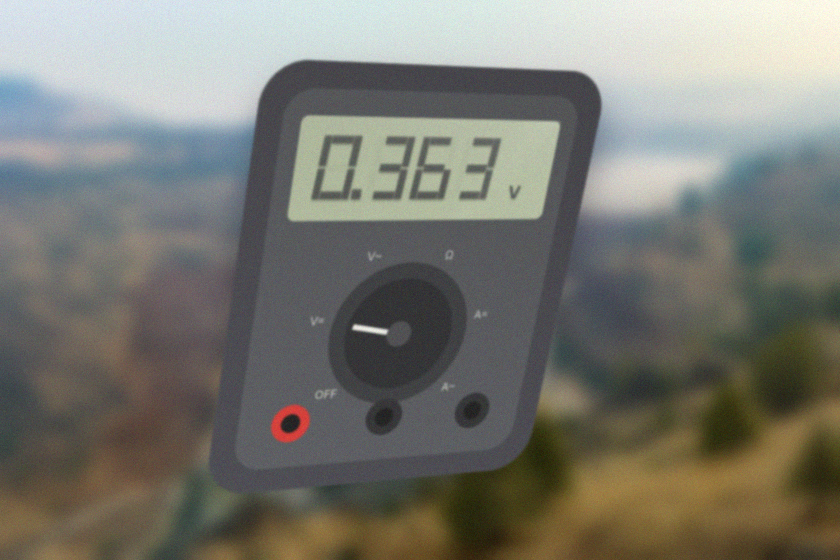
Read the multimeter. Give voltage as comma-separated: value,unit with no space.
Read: 0.363,V
